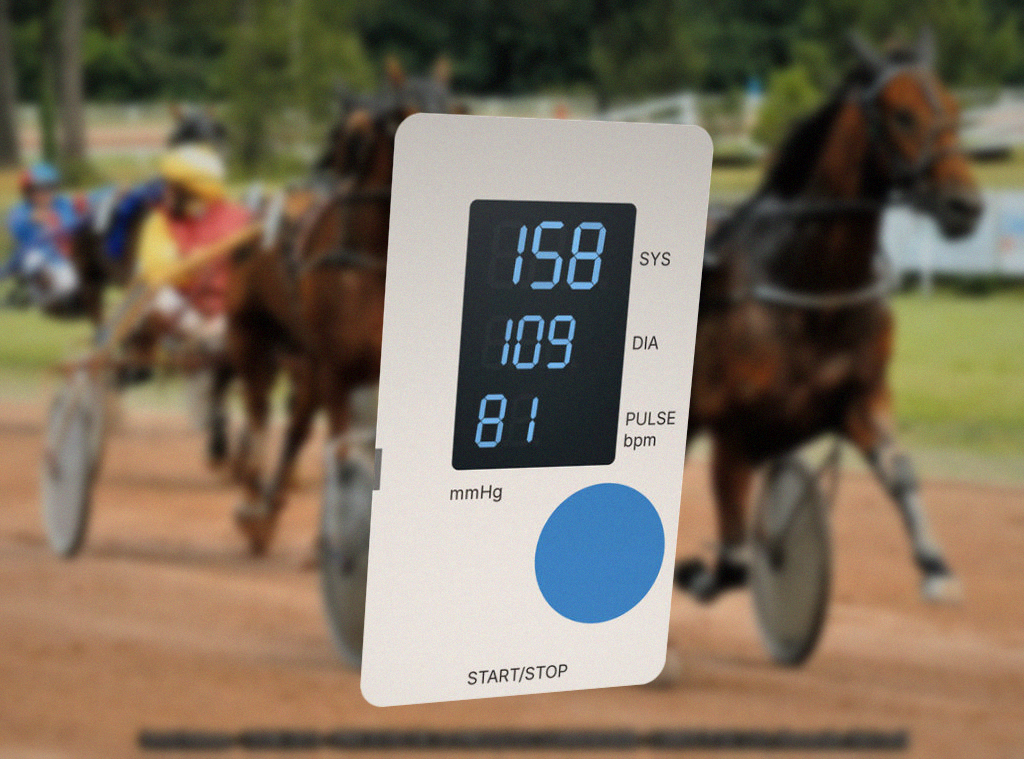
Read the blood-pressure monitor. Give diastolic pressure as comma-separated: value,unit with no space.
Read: 109,mmHg
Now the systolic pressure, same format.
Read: 158,mmHg
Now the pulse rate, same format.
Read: 81,bpm
